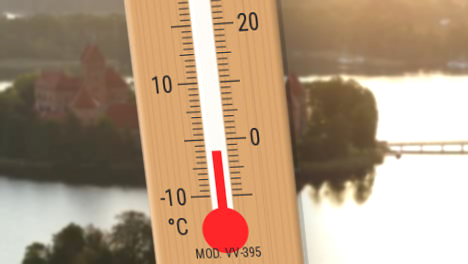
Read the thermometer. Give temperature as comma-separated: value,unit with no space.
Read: -2,°C
